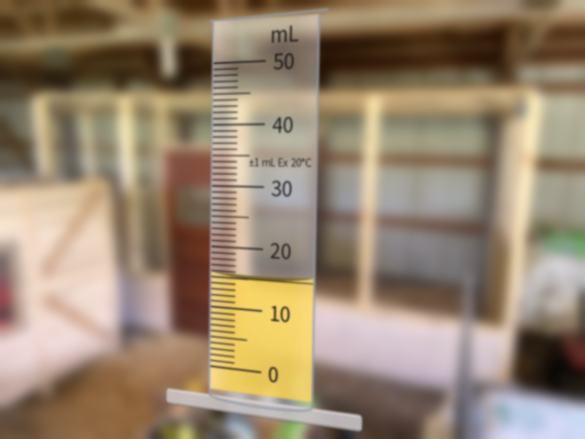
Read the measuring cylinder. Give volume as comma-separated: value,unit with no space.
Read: 15,mL
